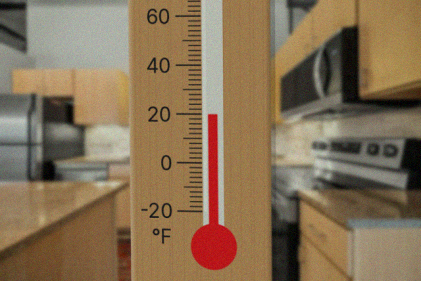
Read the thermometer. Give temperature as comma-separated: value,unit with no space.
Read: 20,°F
